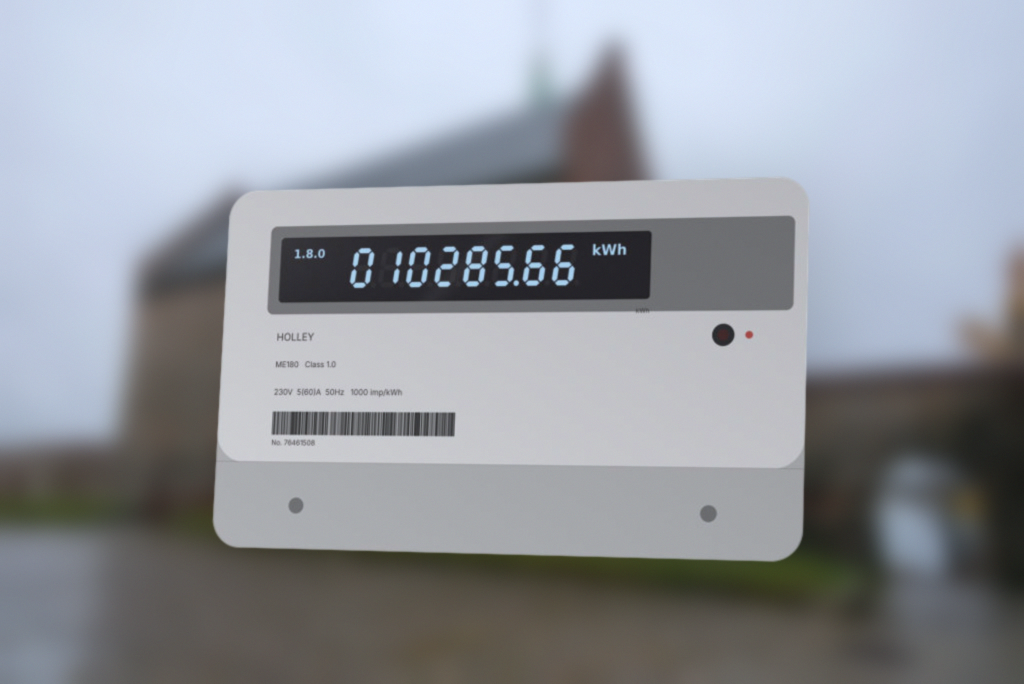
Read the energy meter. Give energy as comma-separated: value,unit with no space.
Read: 10285.66,kWh
